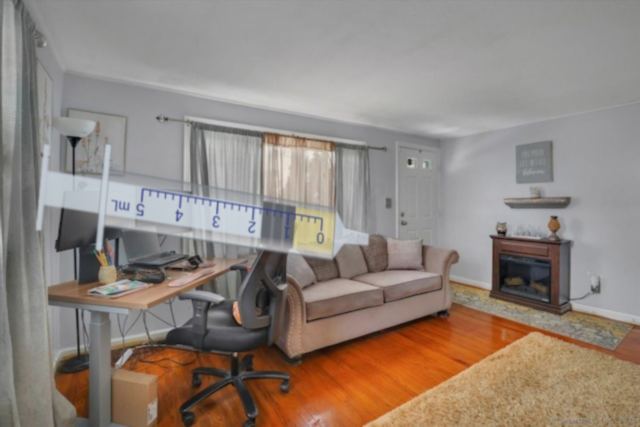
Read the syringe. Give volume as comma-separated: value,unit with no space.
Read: 0.8,mL
